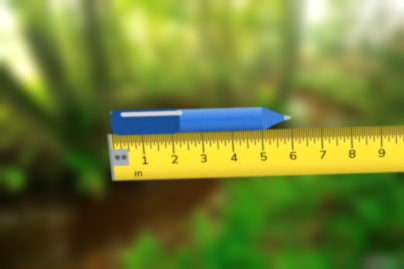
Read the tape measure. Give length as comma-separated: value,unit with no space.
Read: 6,in
